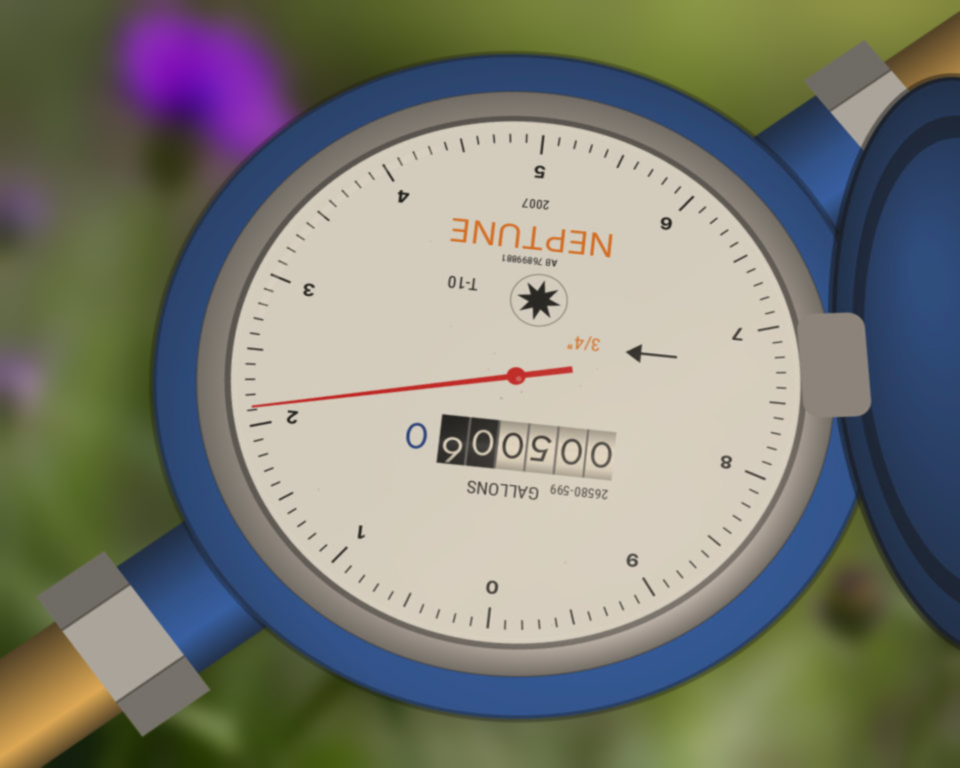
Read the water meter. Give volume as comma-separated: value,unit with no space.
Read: 50062.1,gal
